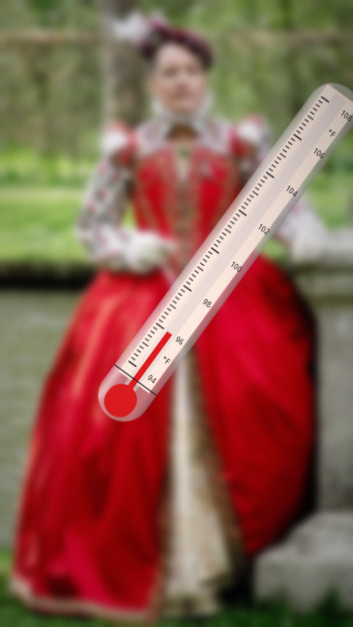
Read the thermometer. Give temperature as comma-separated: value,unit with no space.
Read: 96,°F
